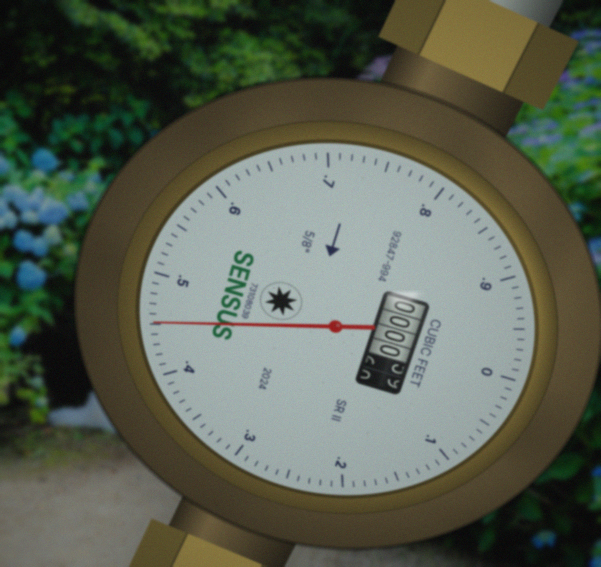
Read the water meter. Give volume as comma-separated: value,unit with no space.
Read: 59.45,ft³
